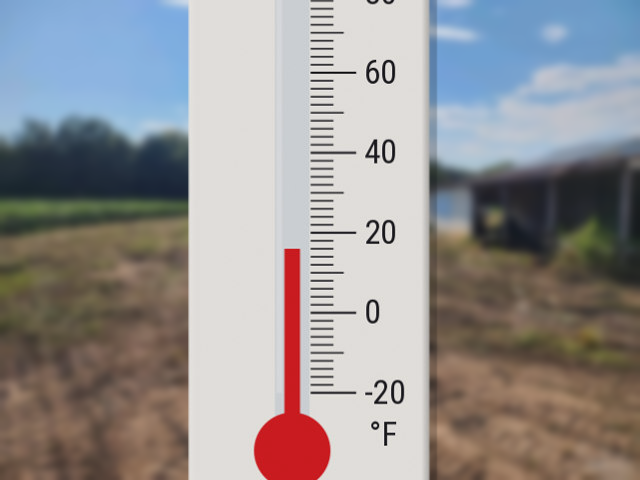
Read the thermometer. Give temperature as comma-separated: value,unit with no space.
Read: 16,°F
